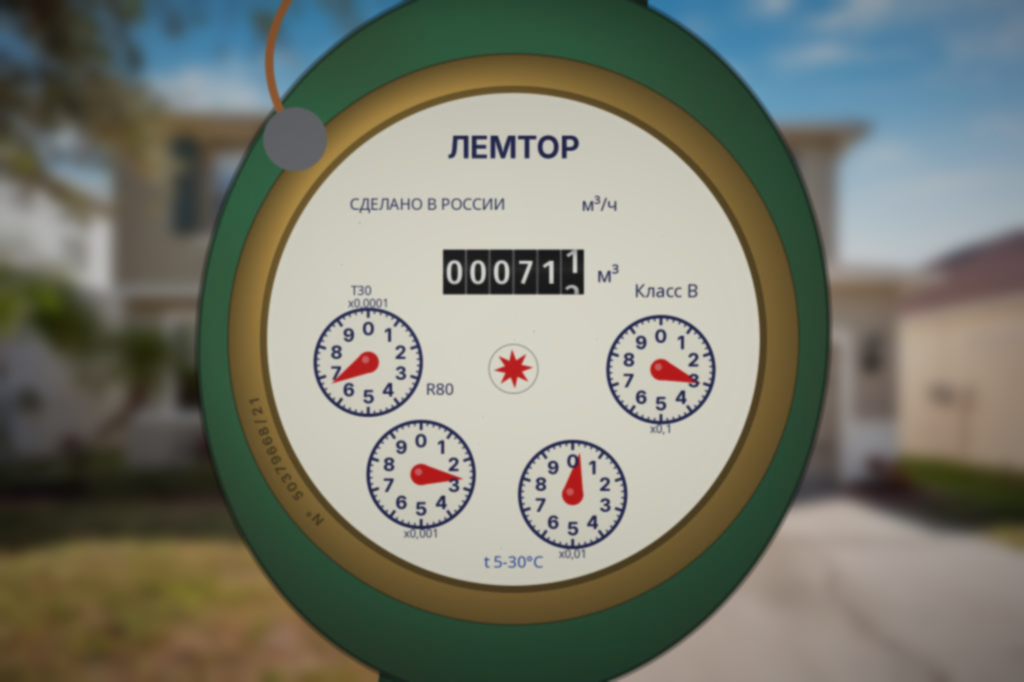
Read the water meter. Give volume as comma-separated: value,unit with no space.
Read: 711.3026,m³
